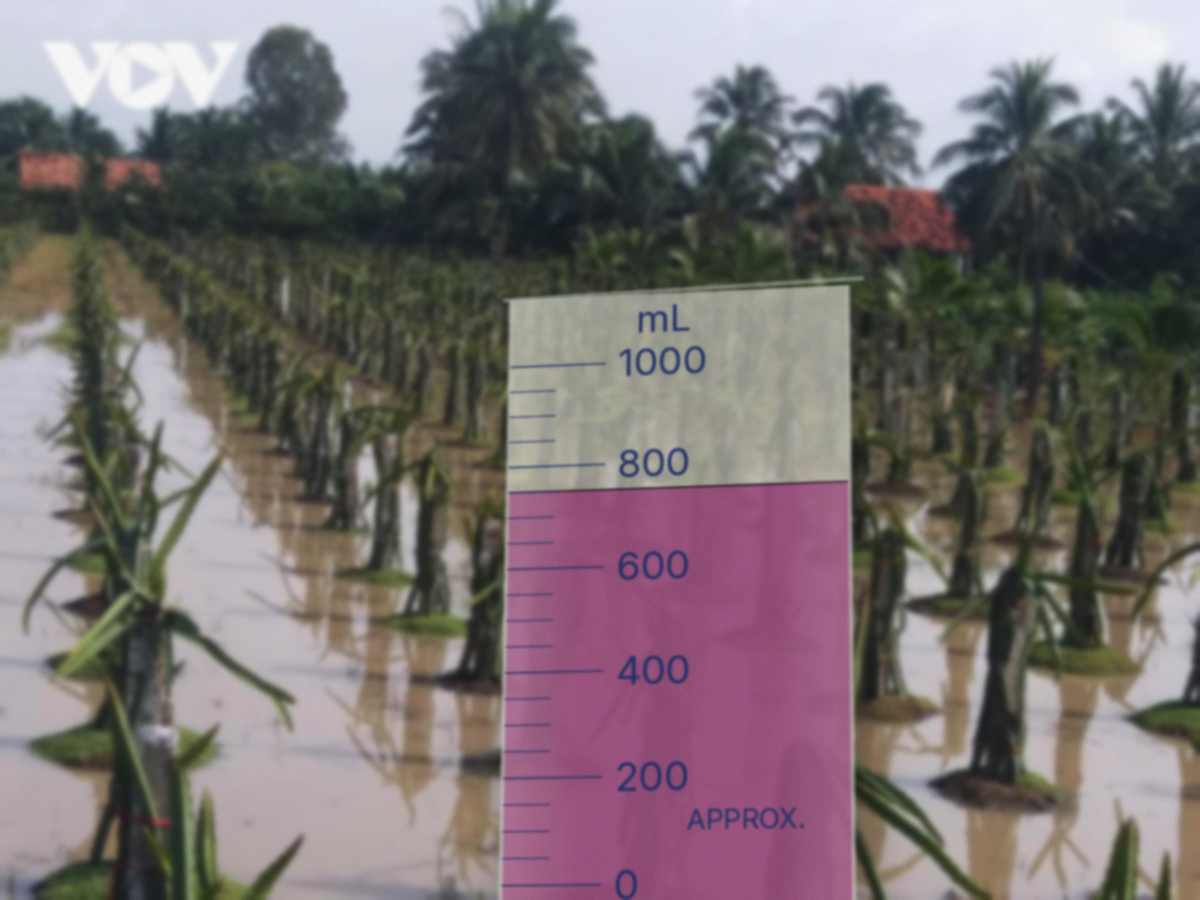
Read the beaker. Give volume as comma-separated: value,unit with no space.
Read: 750,mL
